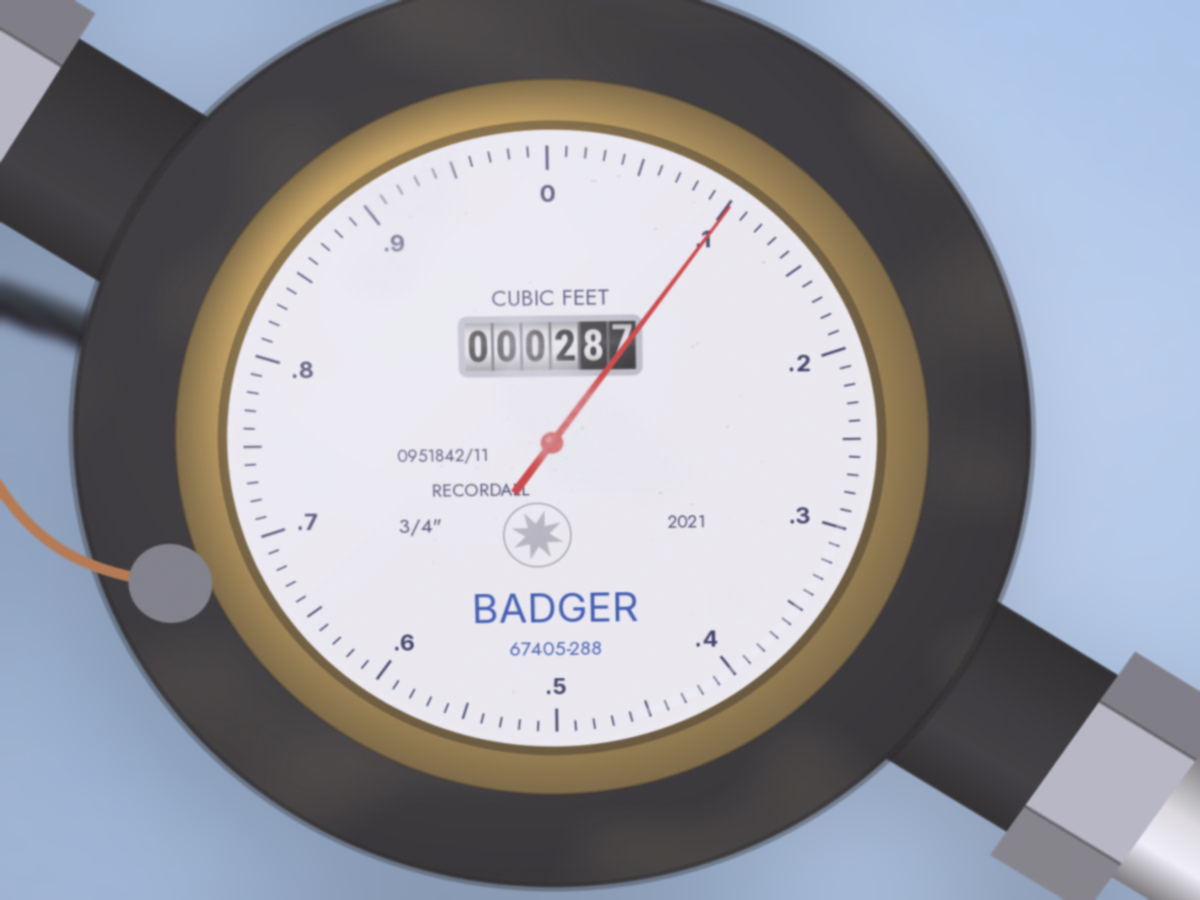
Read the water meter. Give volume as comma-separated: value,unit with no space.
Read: 287.10,ft³
